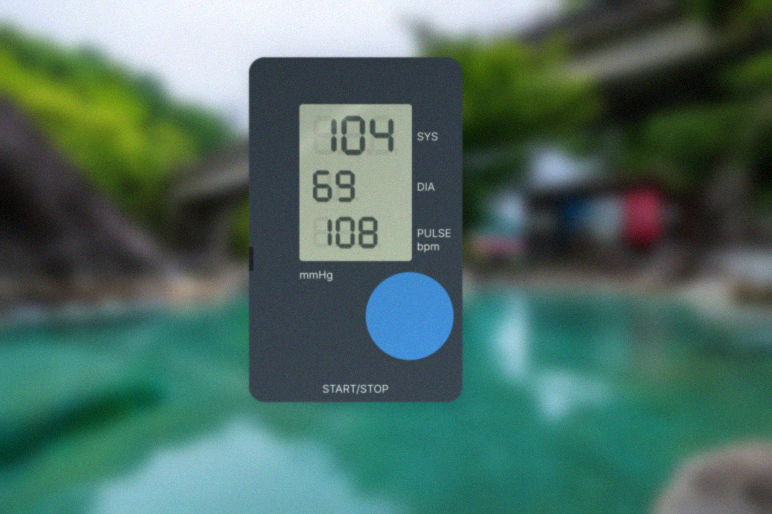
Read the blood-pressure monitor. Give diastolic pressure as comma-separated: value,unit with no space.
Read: 69,mmHg
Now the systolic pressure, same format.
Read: 104,mmHg
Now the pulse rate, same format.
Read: 108,bpm
